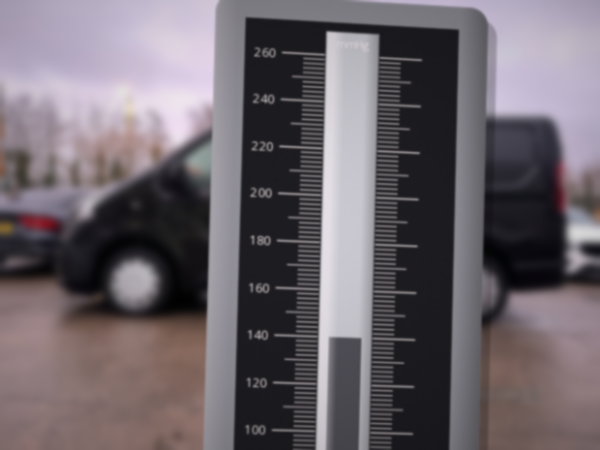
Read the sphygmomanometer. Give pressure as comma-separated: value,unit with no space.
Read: 140,mmHg
